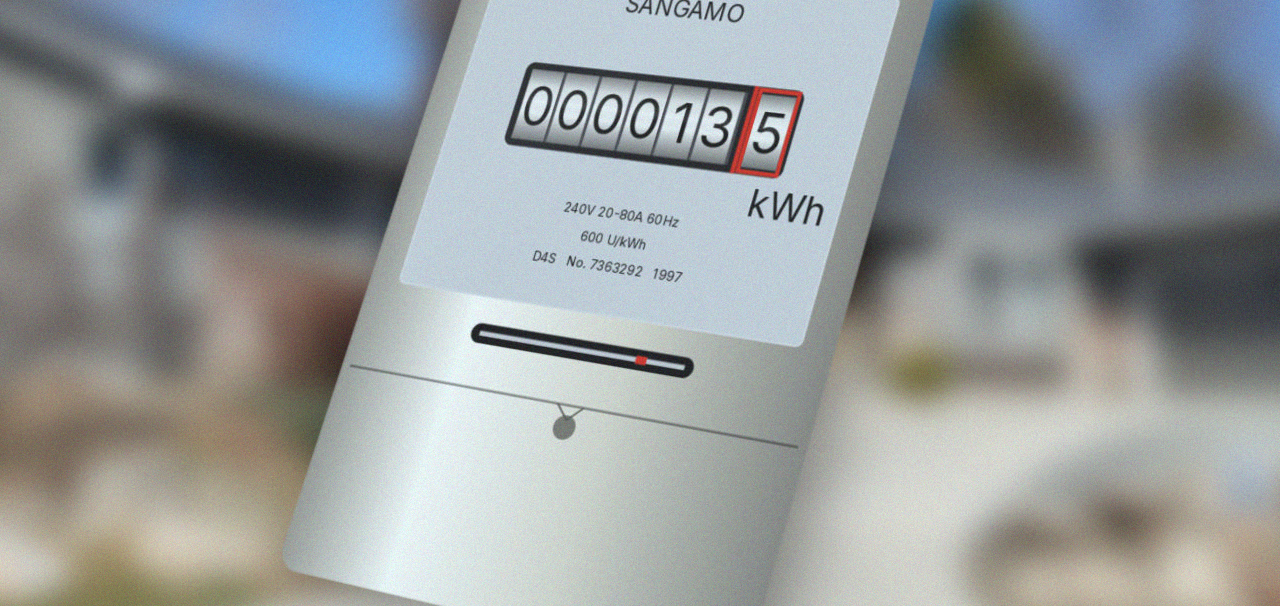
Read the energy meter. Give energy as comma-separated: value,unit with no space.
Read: 13.5,kWh
